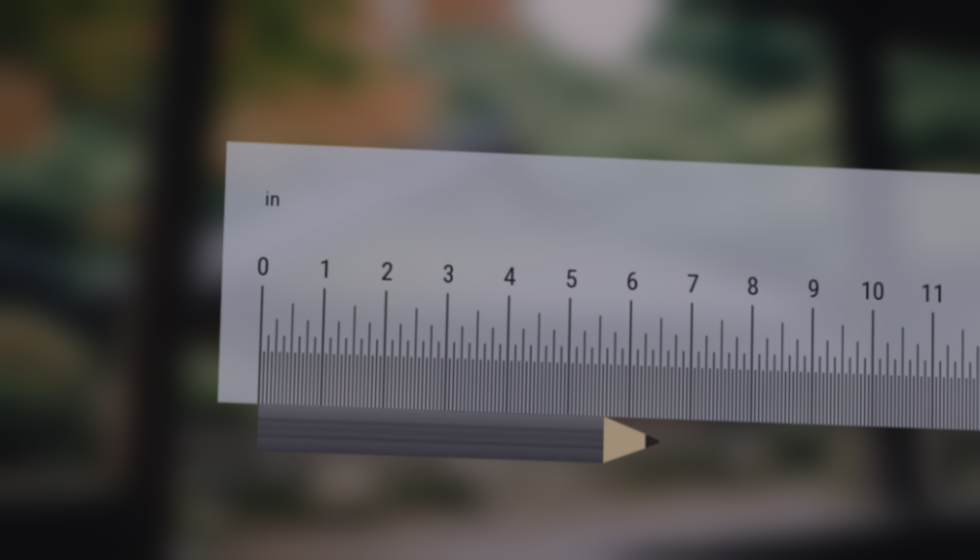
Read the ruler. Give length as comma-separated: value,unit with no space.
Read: 6.5,in
